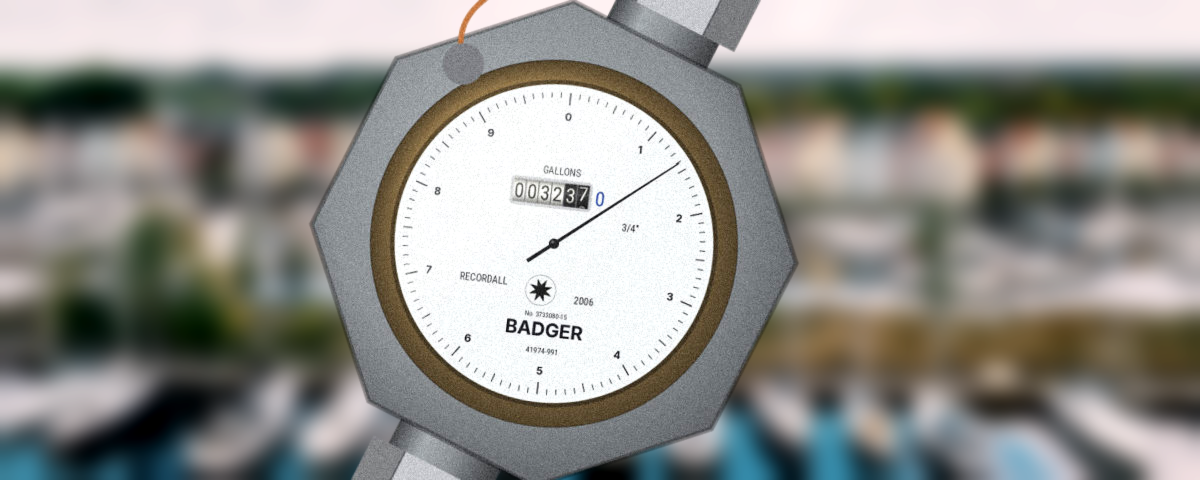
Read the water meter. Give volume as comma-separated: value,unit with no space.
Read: 32371.4,gal
